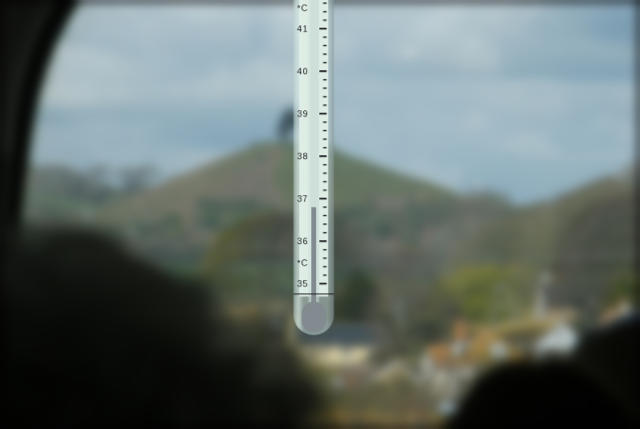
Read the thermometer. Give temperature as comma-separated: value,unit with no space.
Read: 36.8,°C
